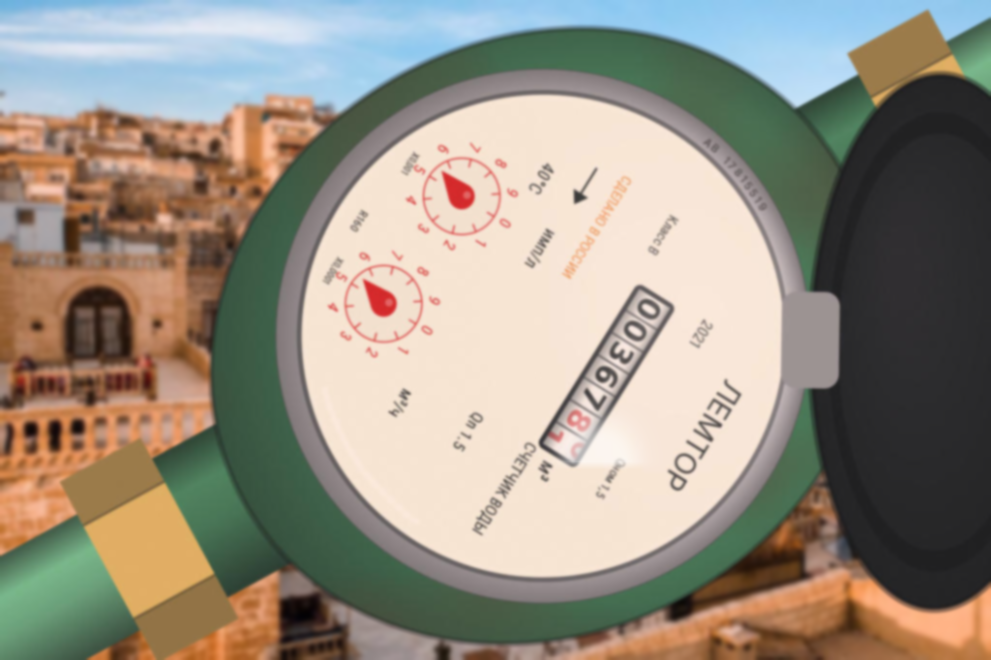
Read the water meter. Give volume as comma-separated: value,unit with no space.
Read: 367.8055,m³
